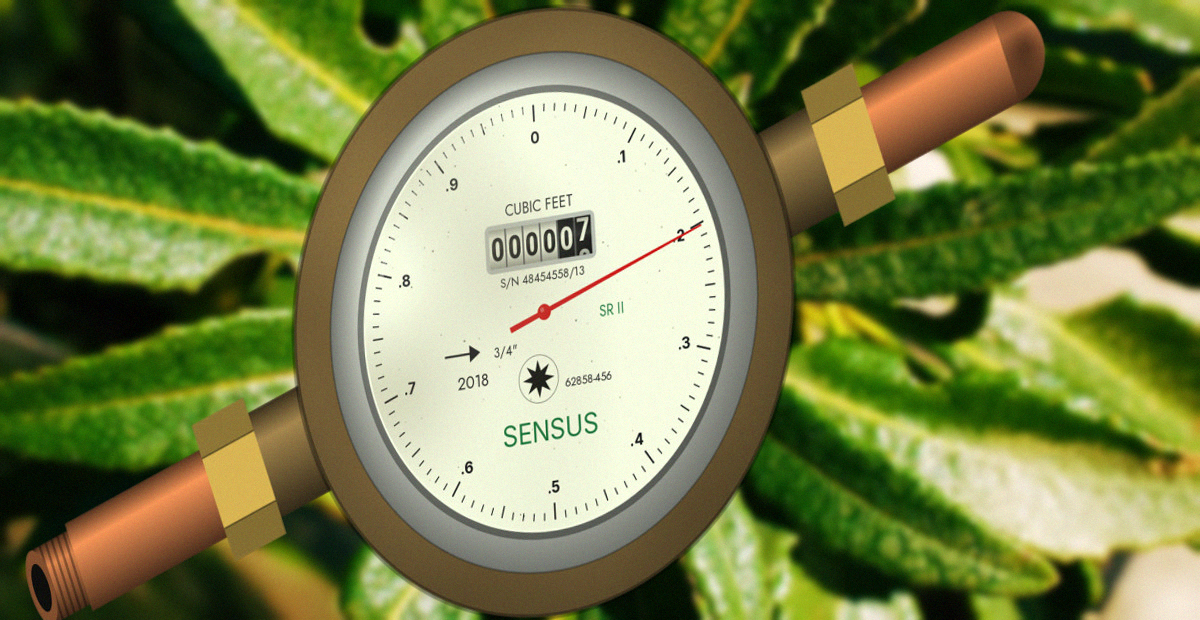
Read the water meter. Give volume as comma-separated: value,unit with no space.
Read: 7.20,ft³
